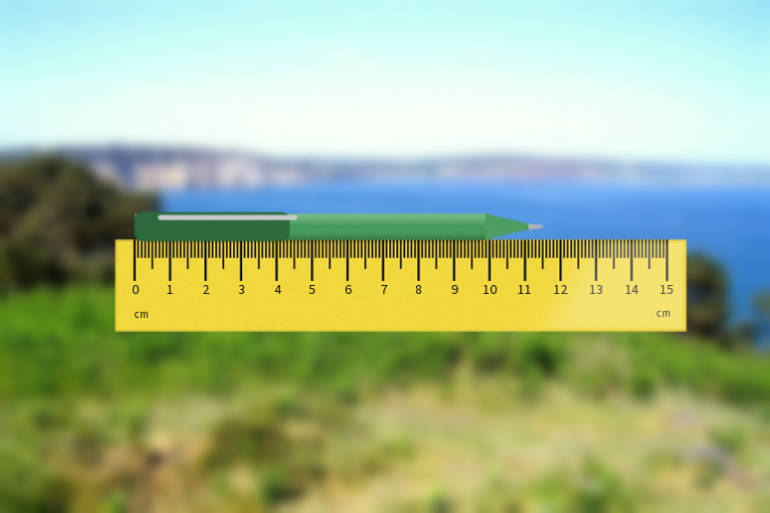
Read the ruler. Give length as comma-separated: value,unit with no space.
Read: 11.5,cm
